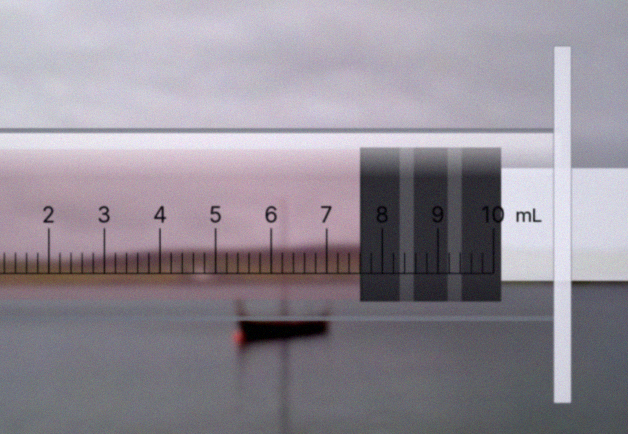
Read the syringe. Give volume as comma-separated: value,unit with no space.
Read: 7.6,mL
